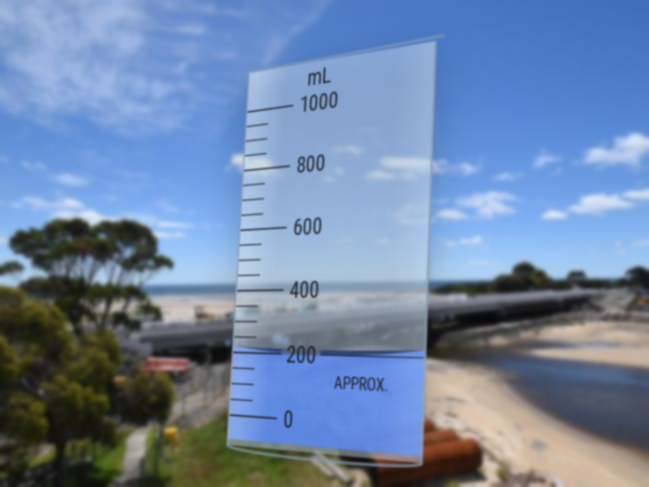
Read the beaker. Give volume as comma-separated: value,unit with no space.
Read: 200,mL
